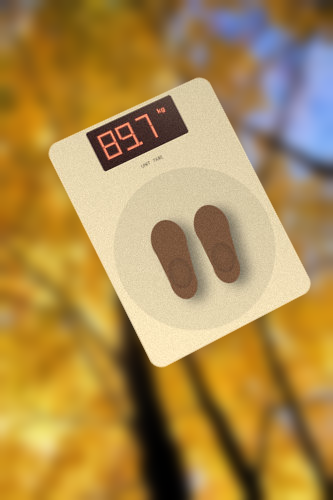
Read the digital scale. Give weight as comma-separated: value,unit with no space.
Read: 89.7,kg
